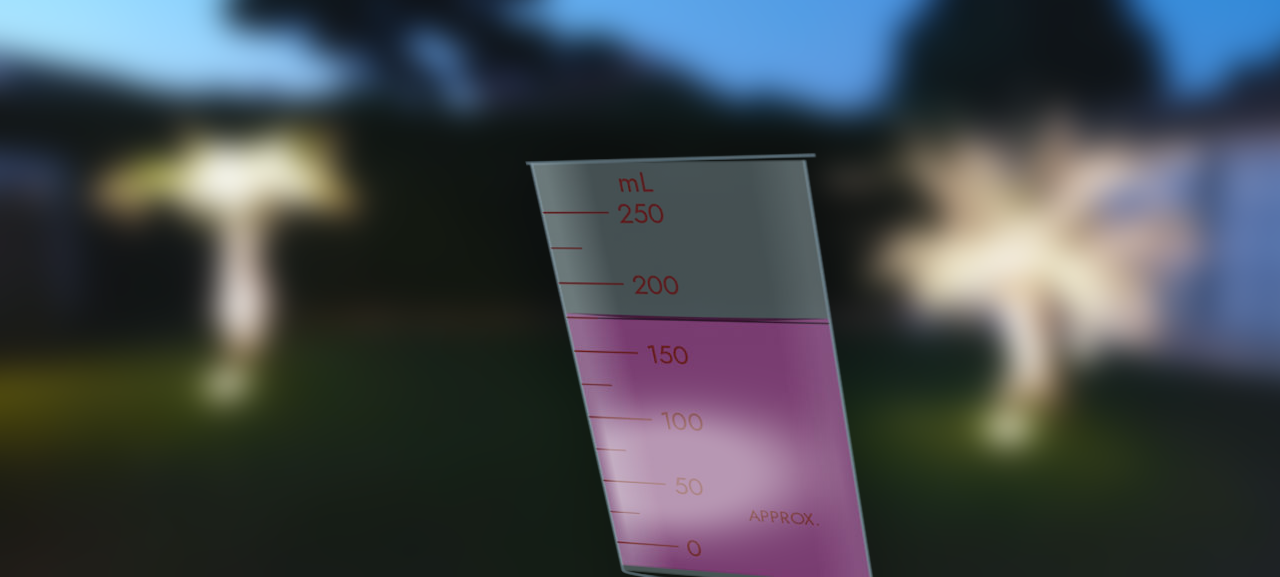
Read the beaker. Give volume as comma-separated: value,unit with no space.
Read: 175,mL
